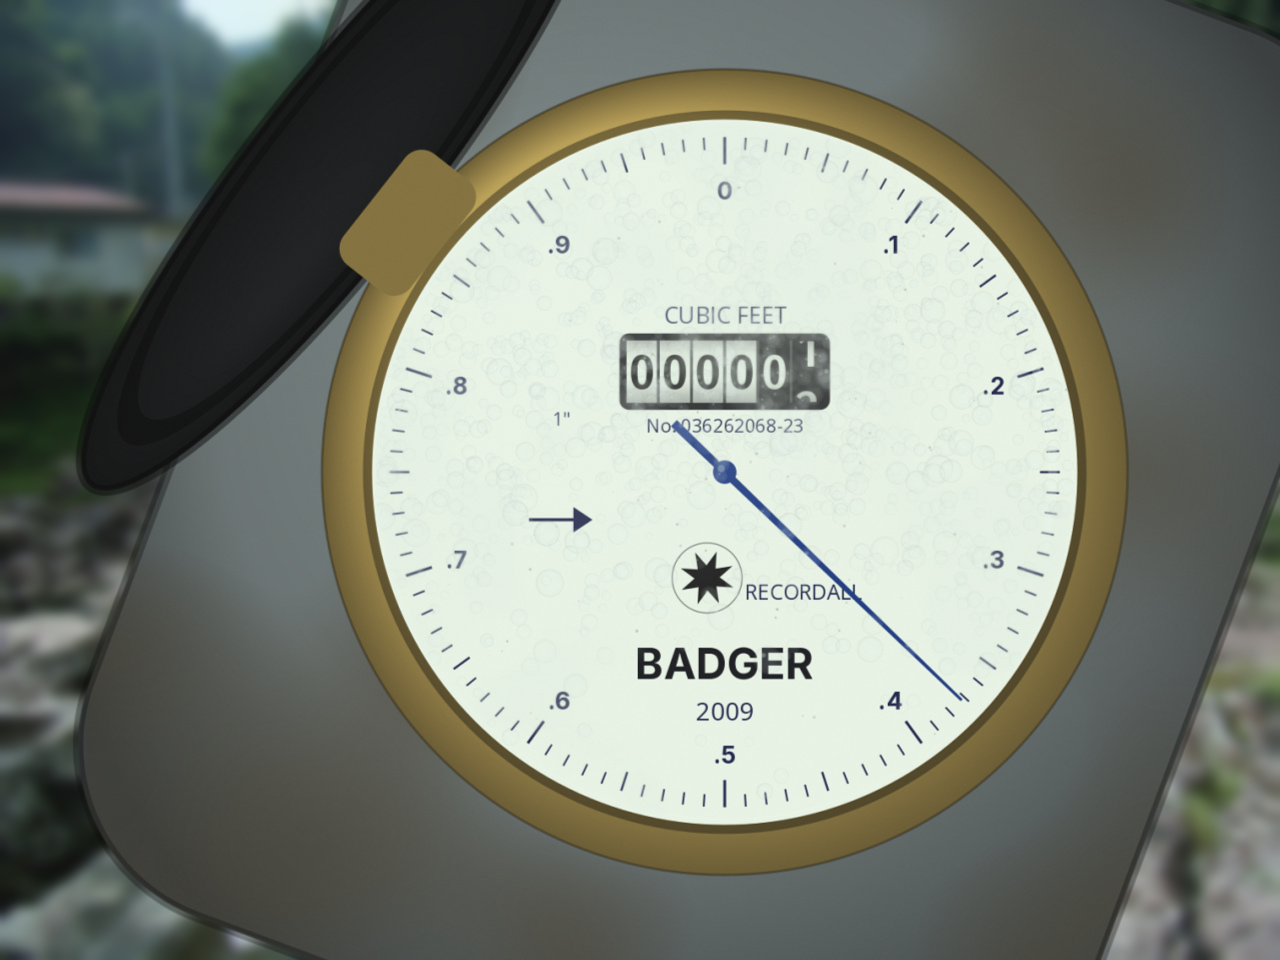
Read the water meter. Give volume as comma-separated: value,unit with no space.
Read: 1.37,ft³
